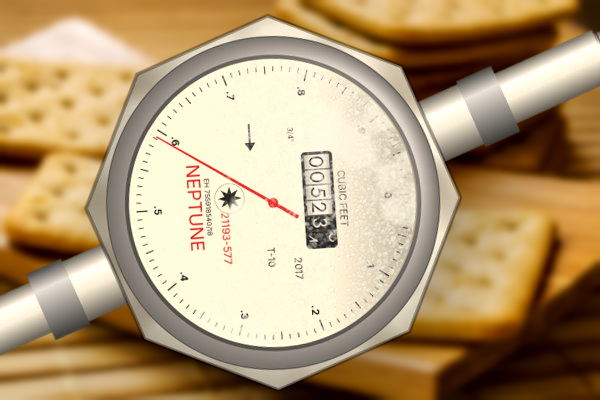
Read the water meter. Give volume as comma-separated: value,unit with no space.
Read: 5233.59,ft³
